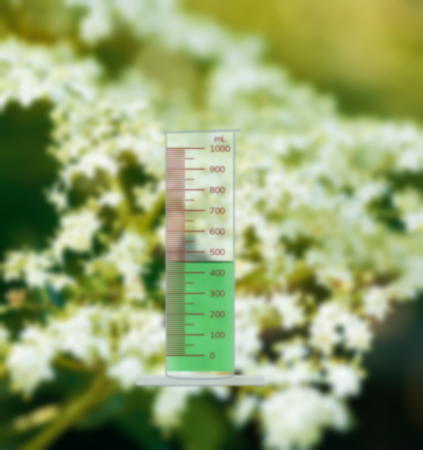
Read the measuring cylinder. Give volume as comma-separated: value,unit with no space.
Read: 450,mL
